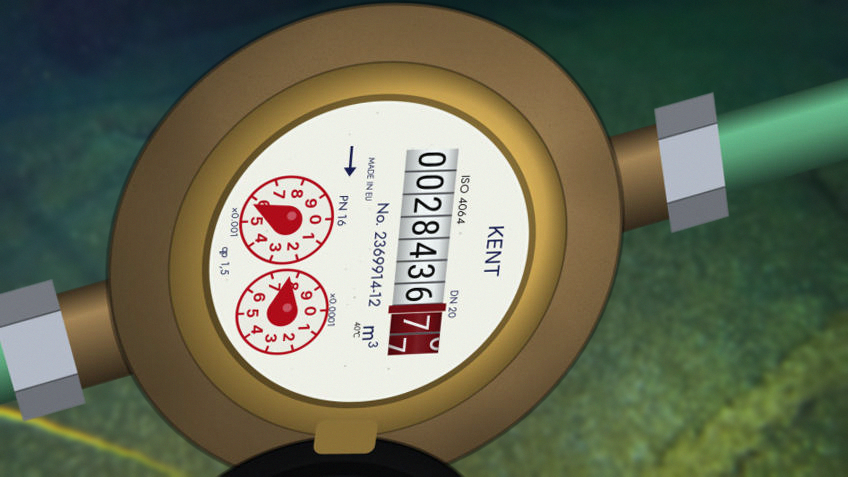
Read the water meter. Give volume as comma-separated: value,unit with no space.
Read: 28436.7657,m³
